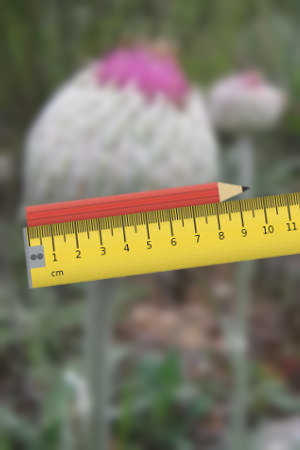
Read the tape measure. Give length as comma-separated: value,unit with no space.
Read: 9.5,cm
